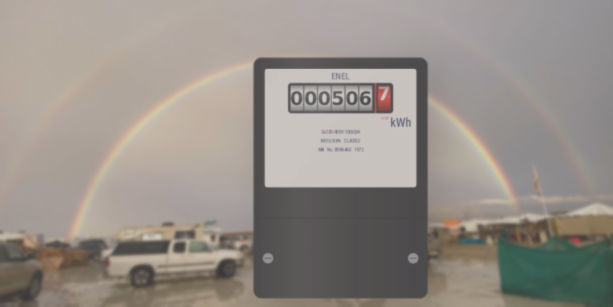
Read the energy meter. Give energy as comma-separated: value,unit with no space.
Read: 506.7,kWh
